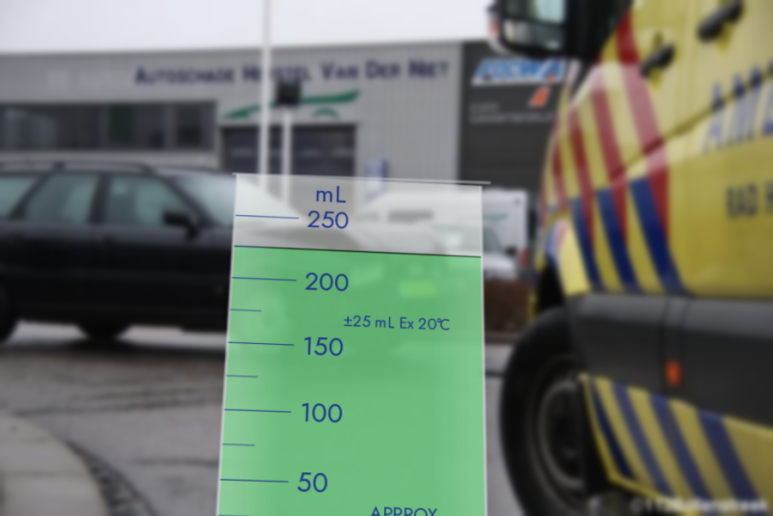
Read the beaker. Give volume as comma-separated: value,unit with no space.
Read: 225,mL
